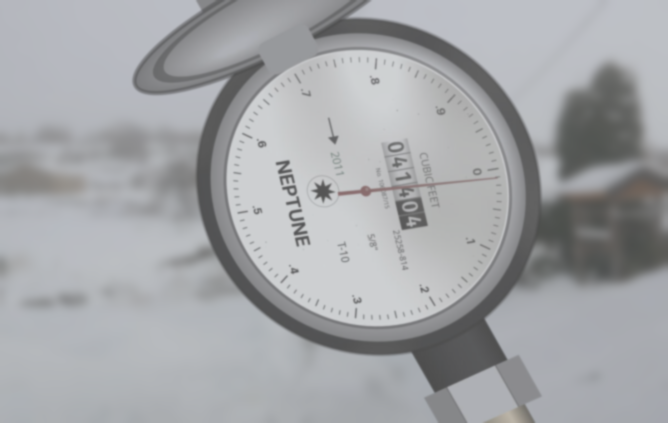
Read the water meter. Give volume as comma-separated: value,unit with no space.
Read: 41404.01,ft³
